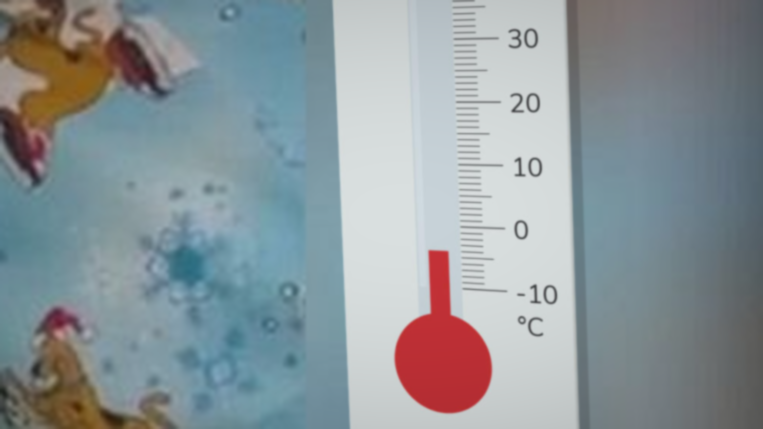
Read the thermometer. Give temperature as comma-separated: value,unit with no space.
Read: -4,°C
